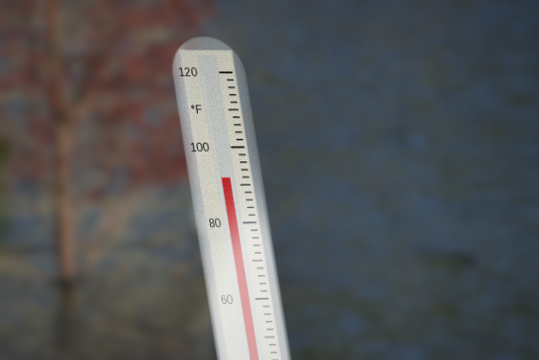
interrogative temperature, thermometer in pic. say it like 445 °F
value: 92 °F
